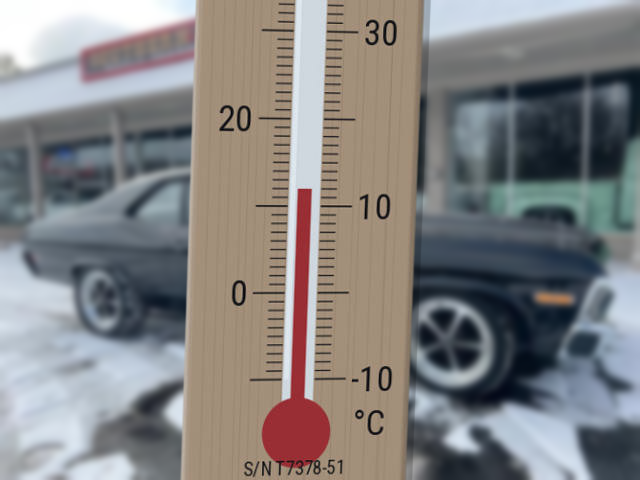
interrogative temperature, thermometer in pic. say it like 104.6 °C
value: 12 °C
